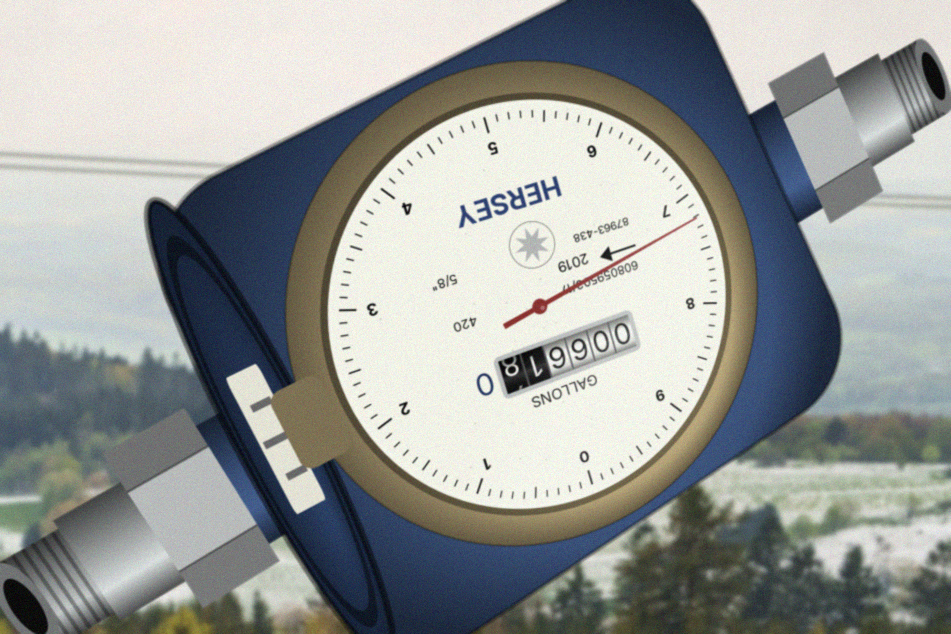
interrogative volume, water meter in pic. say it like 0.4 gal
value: 66177.2 gal
